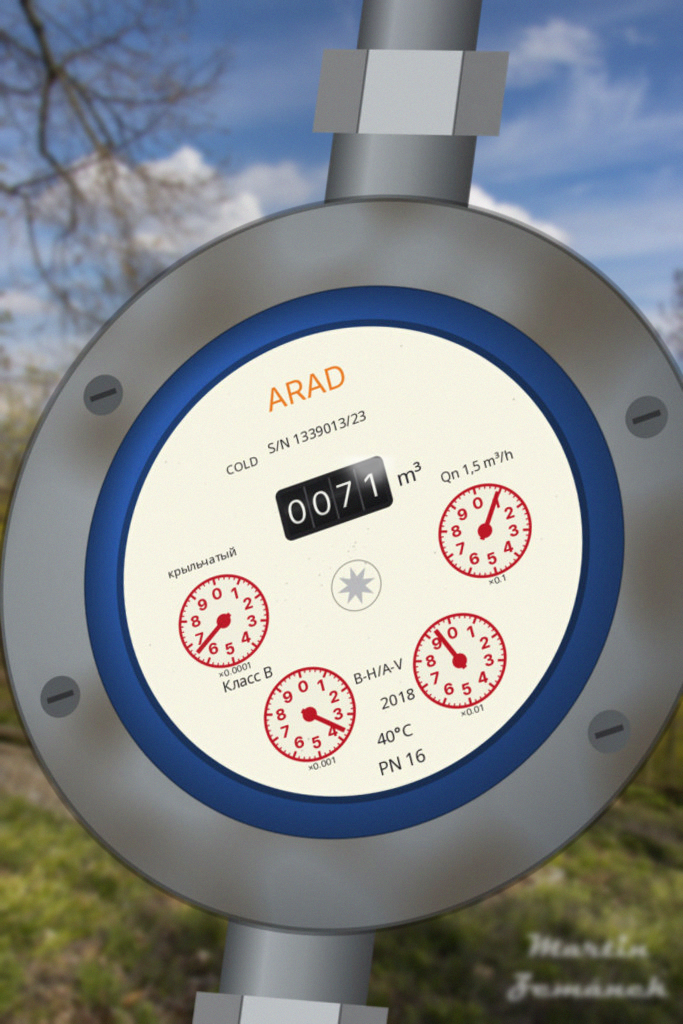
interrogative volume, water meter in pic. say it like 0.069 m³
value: 71.0936 m³
